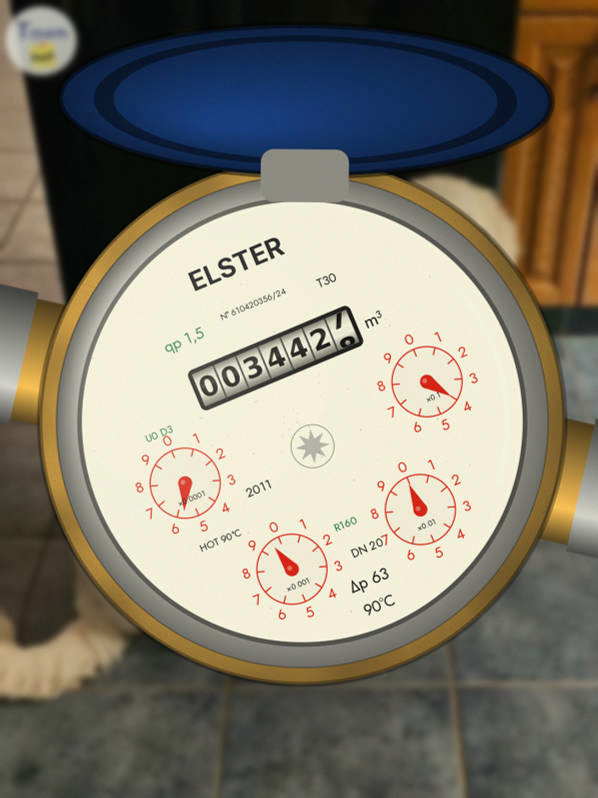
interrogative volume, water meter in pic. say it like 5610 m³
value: 34427.3995 m³
